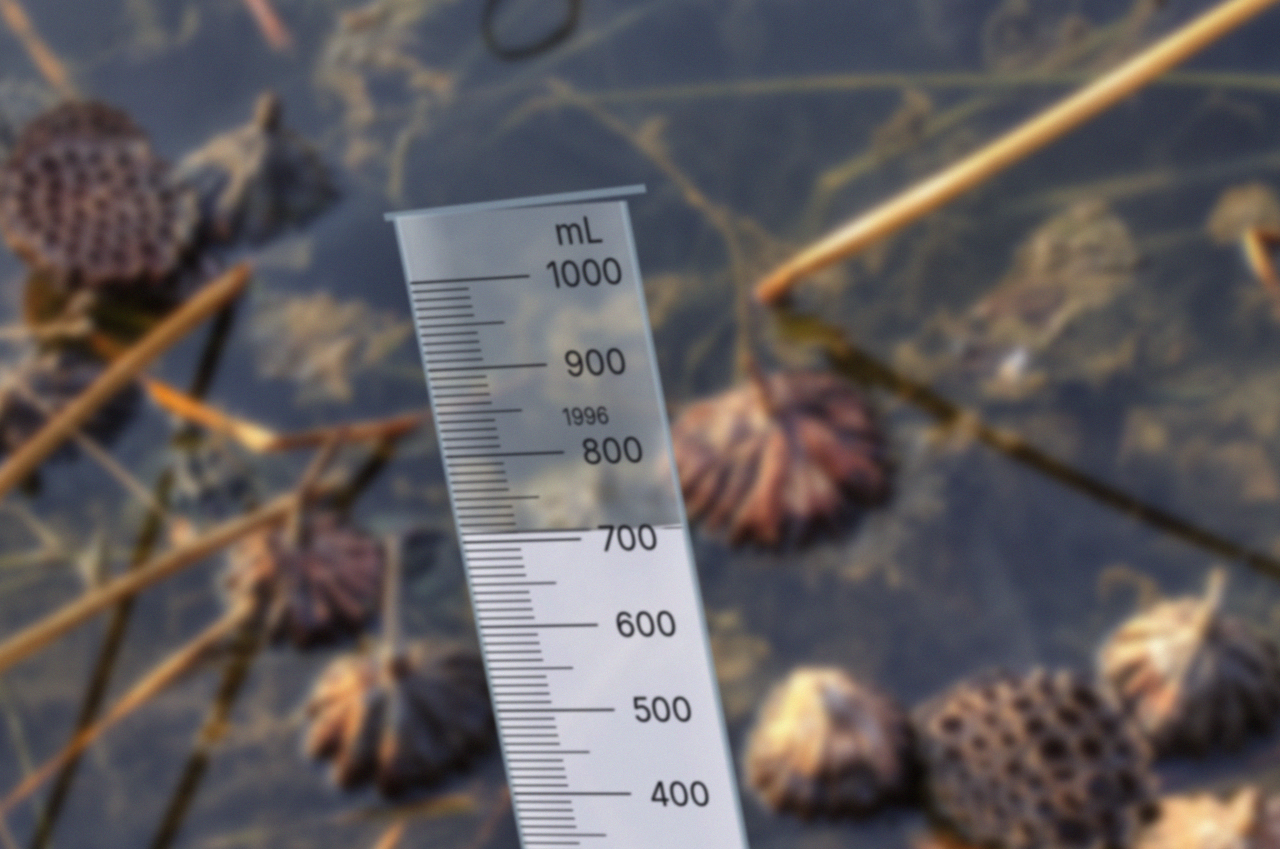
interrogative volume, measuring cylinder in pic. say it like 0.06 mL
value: 710 mL
